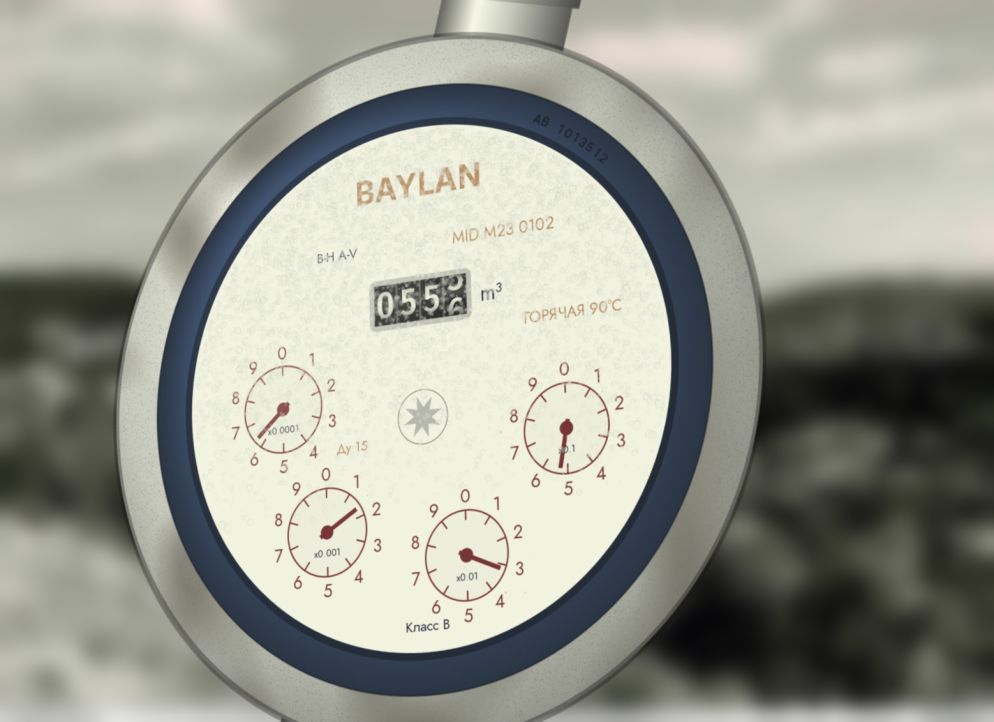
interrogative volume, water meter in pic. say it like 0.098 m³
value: 555.5316 m³
